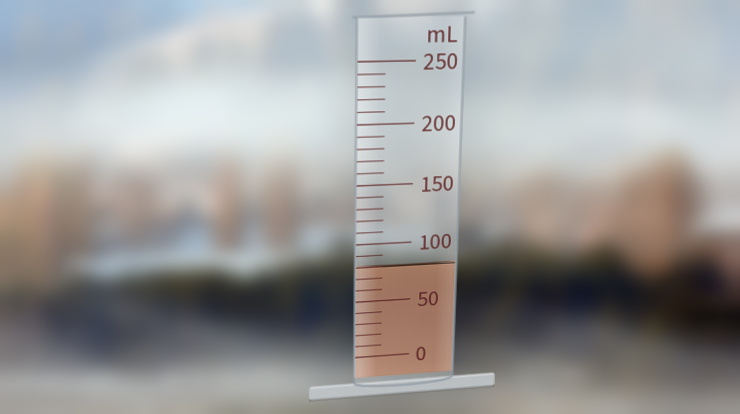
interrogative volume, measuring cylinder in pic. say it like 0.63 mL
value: 80 mL
